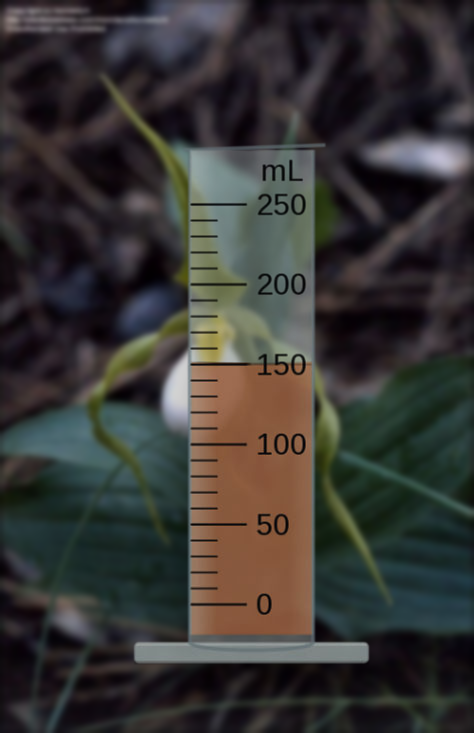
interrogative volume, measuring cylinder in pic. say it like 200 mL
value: 150 mL
